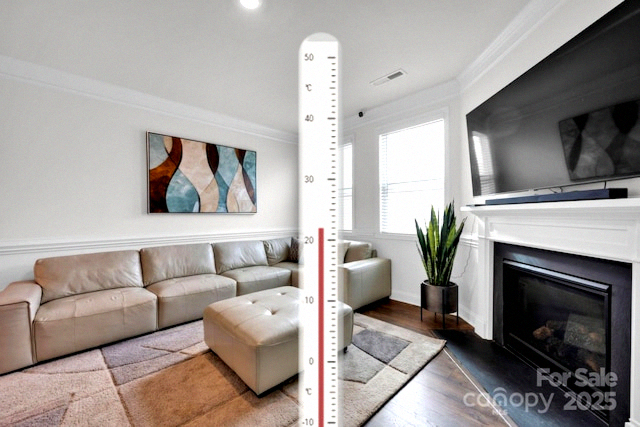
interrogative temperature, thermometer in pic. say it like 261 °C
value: 22 °C
